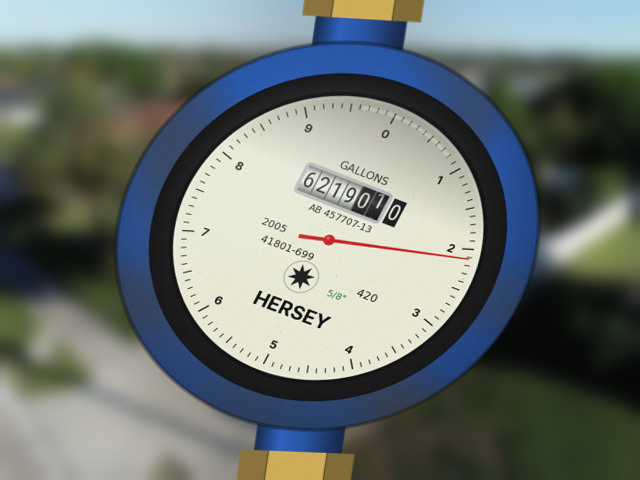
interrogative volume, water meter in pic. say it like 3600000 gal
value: 6219012.1 gal
